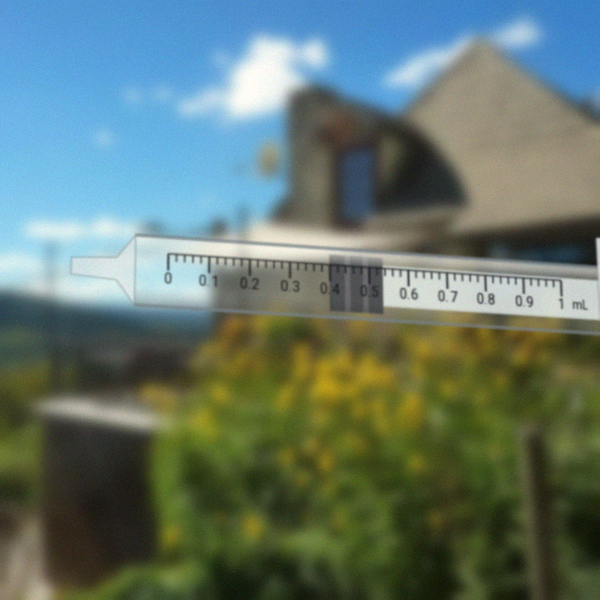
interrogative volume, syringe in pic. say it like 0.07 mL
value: 0.4 mL
